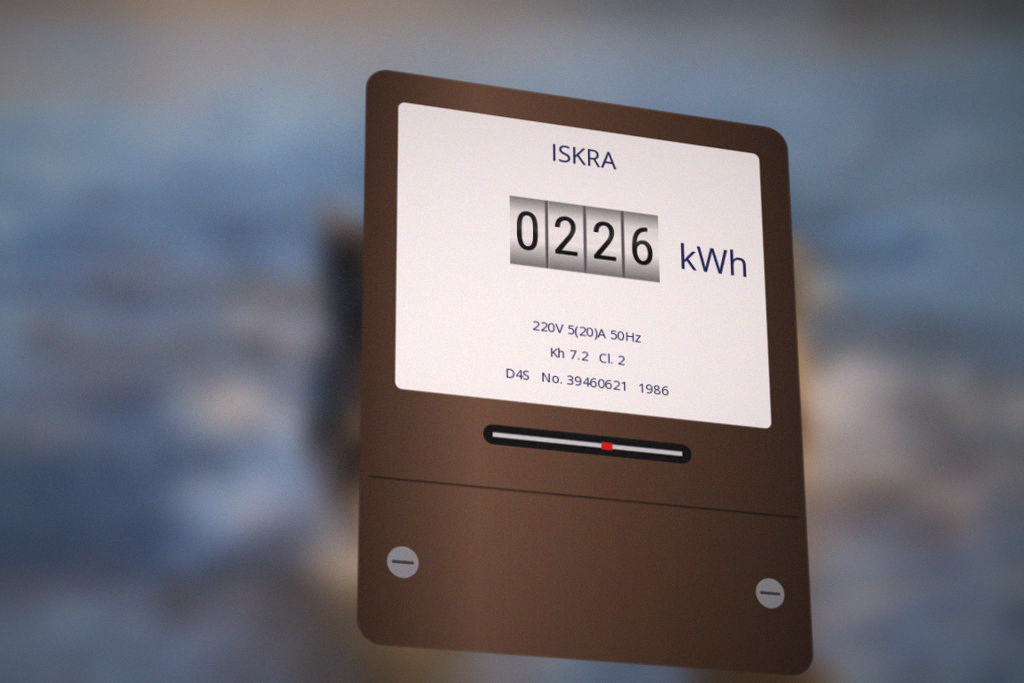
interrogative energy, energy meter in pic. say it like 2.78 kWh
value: 226 kWh
